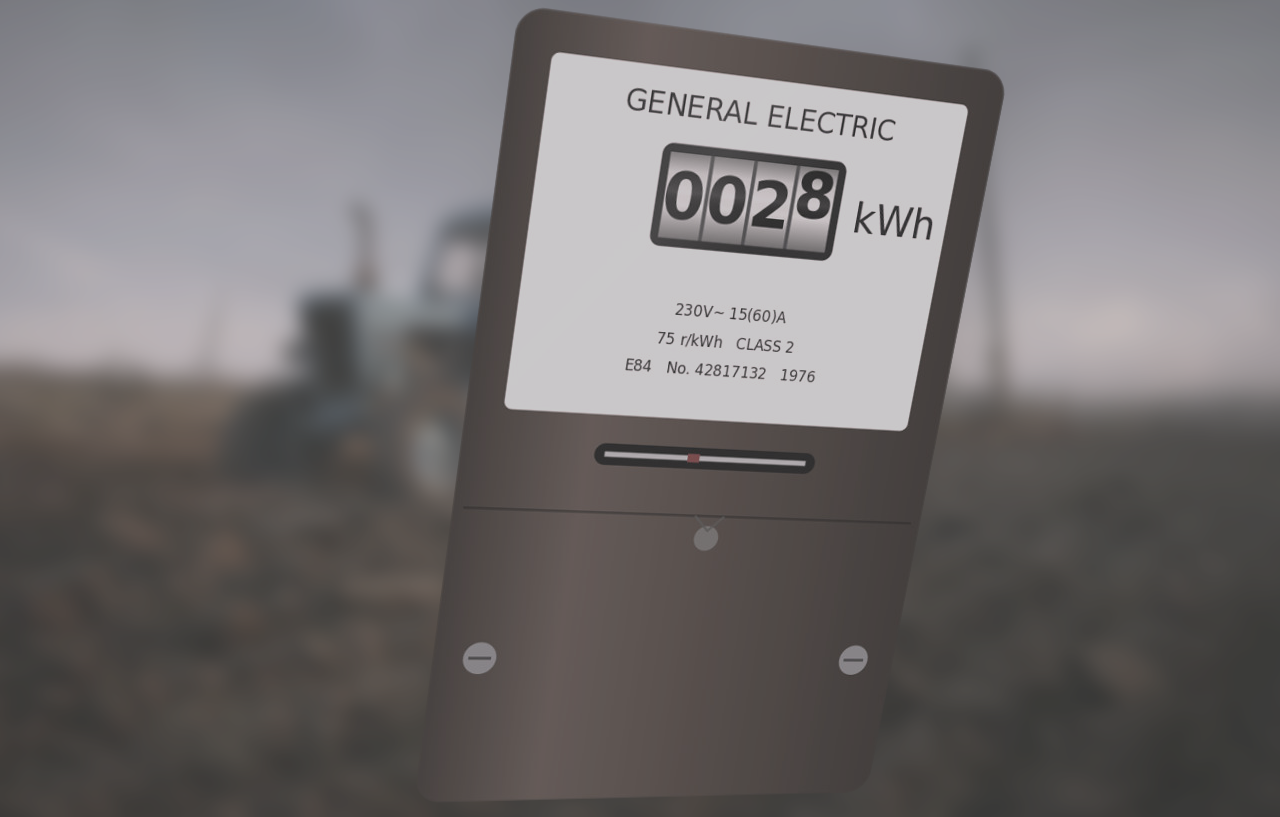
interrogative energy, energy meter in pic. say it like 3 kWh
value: 28 kWh
